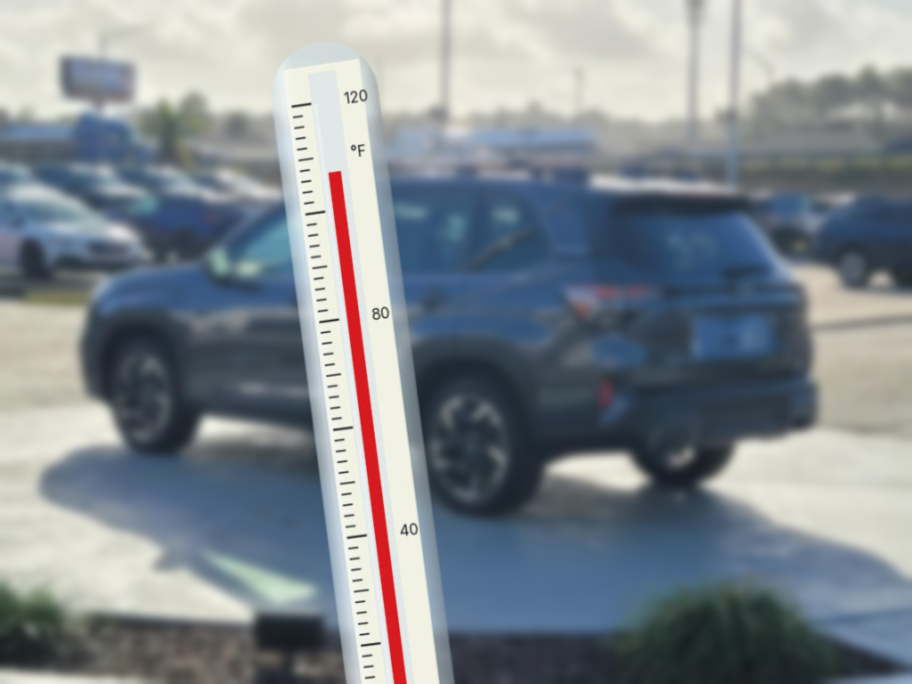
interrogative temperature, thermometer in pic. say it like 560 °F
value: 107 °F
